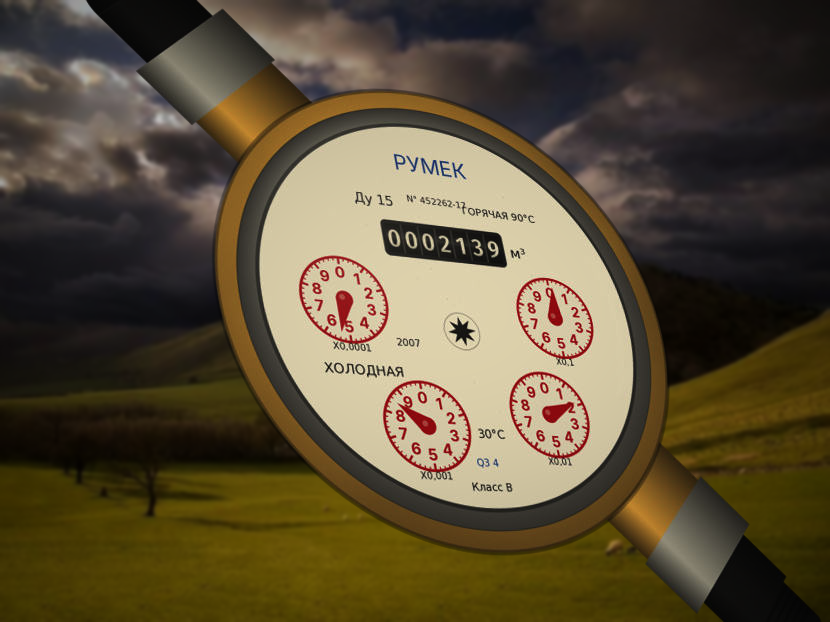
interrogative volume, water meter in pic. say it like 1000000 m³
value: 2139.0185 m³
